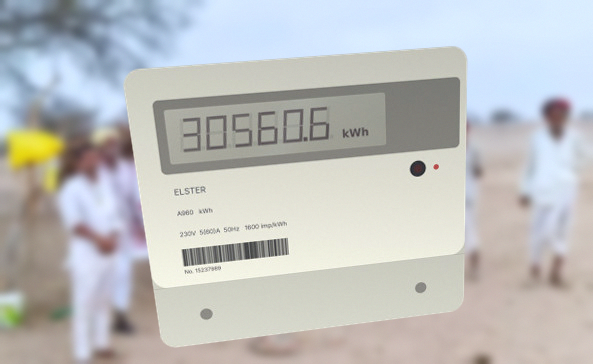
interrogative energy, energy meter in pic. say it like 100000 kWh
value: 30560.6 kWh
